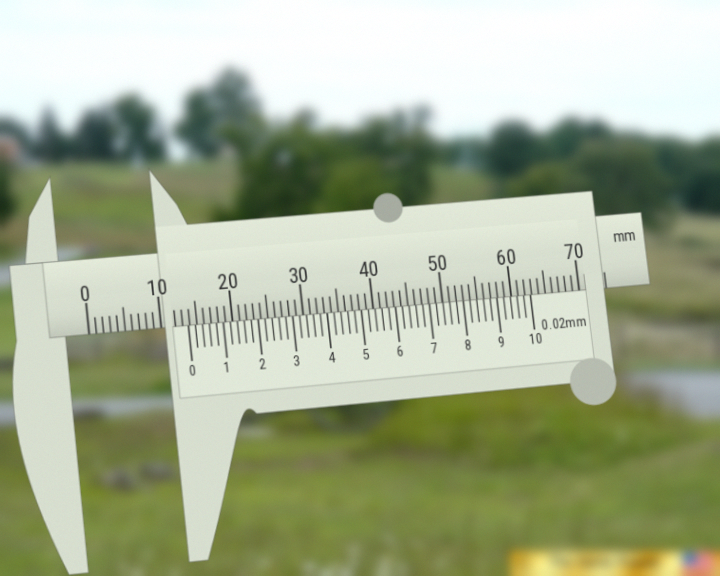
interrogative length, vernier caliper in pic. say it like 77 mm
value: 13.8 mm
